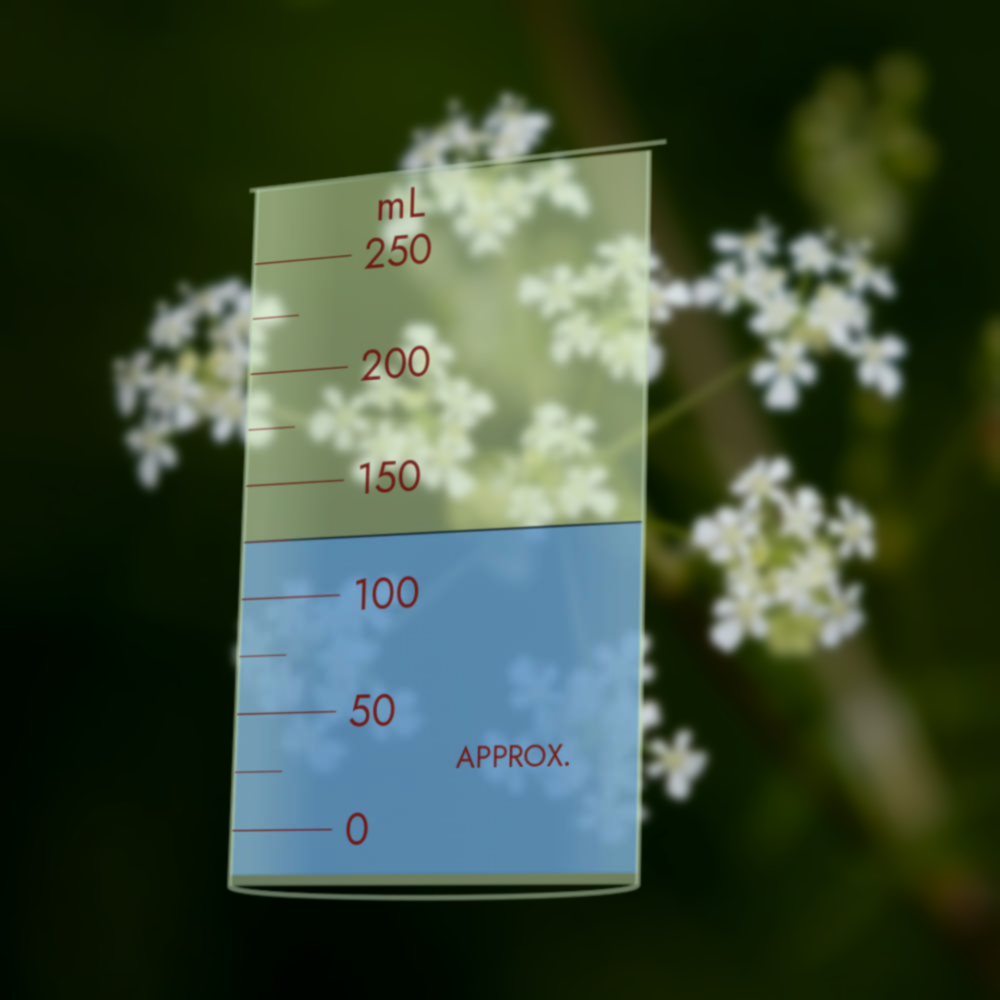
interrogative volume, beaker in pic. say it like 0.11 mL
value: 125 mL
